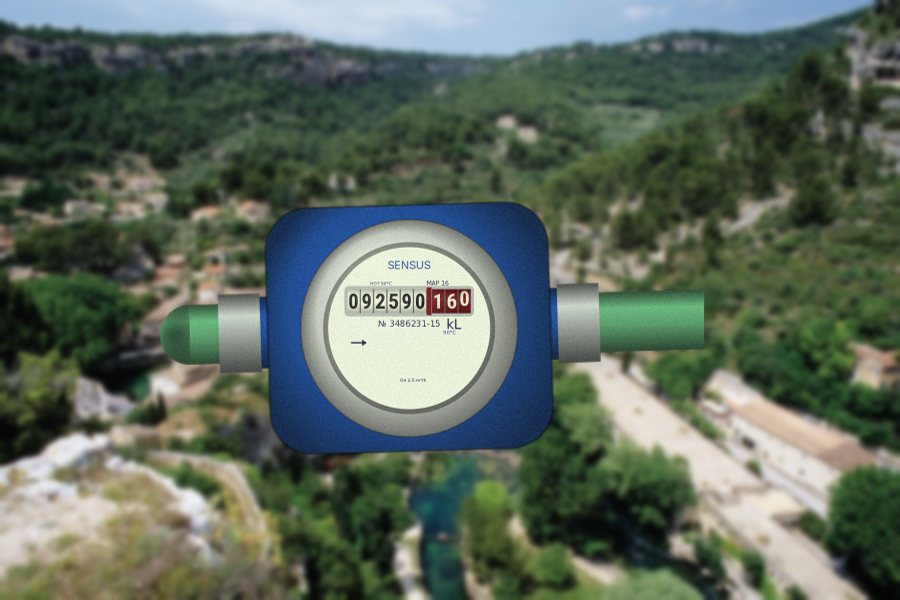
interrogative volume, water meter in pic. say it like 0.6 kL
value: 92590.160 kL
